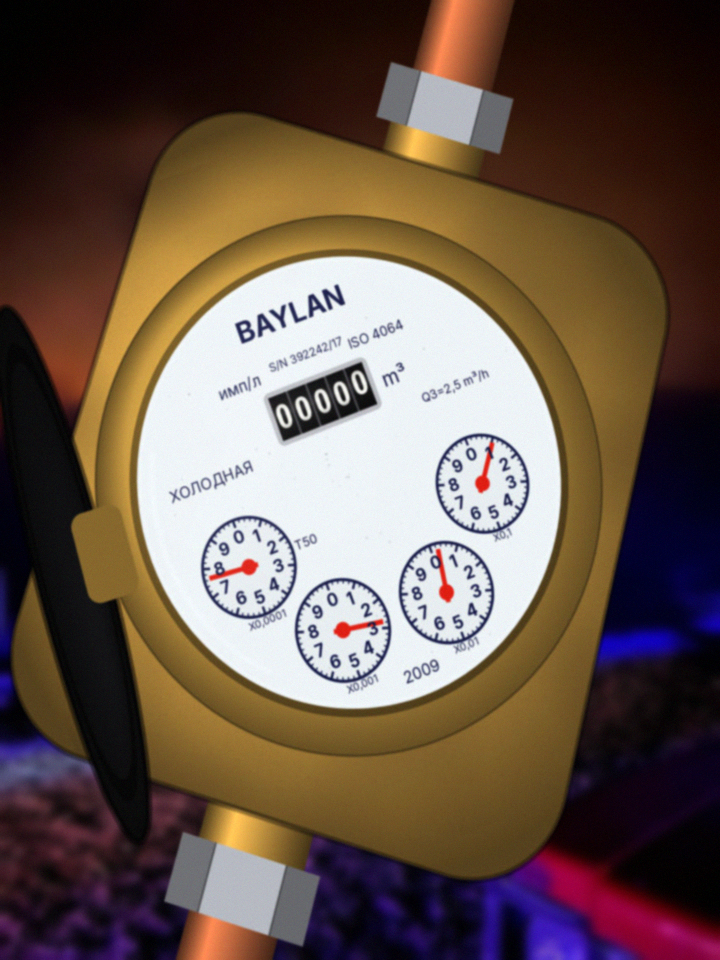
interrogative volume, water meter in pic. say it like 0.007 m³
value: 0.1027 m³
